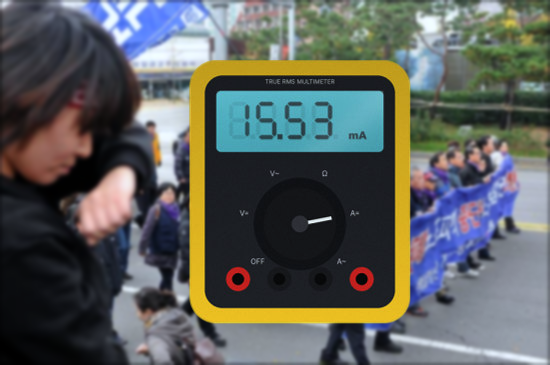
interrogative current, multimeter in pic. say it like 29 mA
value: 15.53 mA
